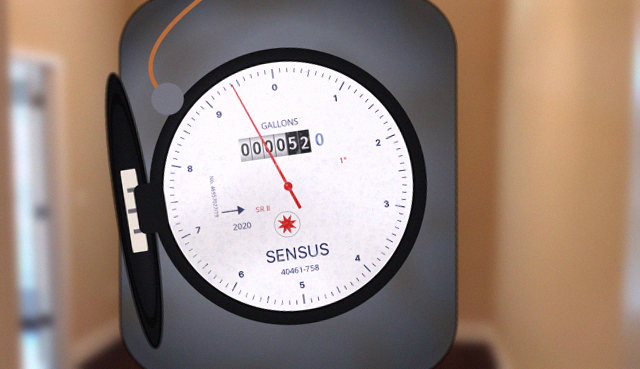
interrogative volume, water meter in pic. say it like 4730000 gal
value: 519.4 gal
